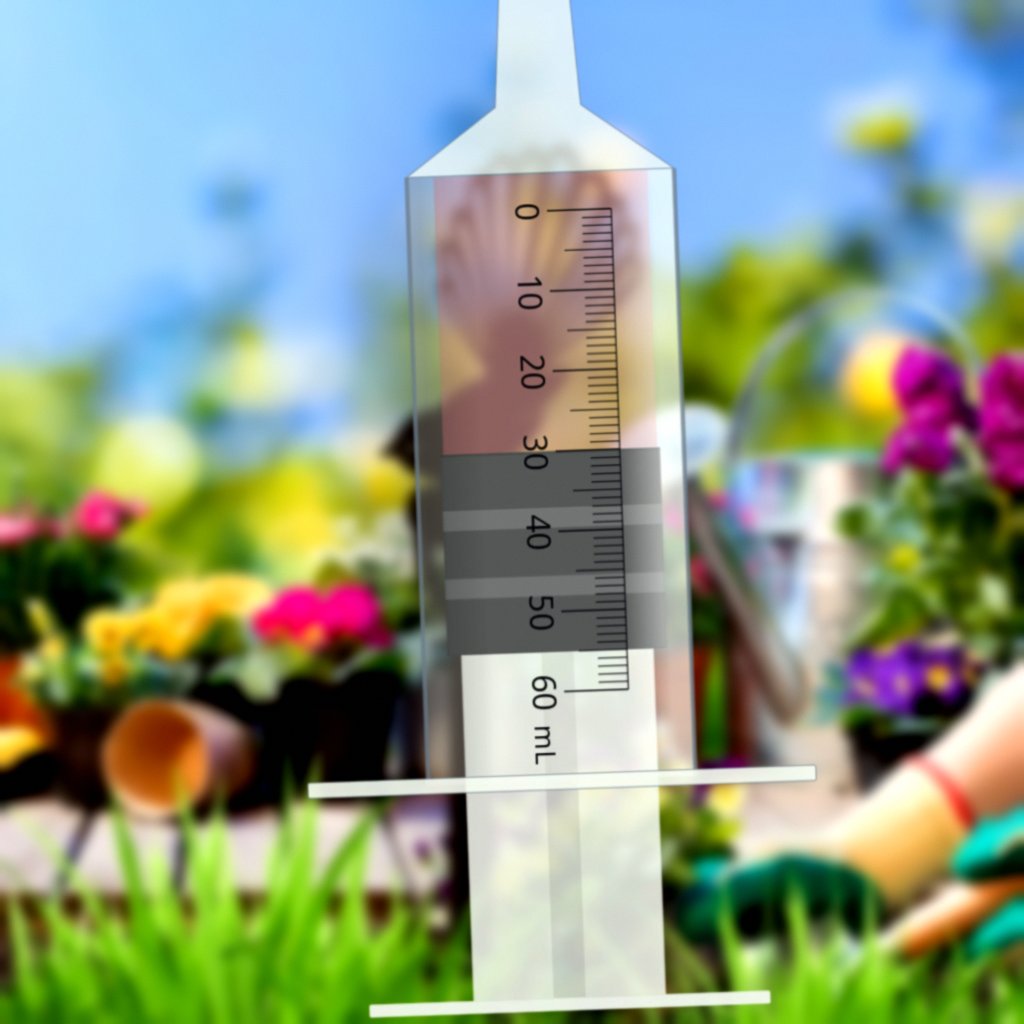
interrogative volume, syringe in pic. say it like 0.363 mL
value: 30 mL
